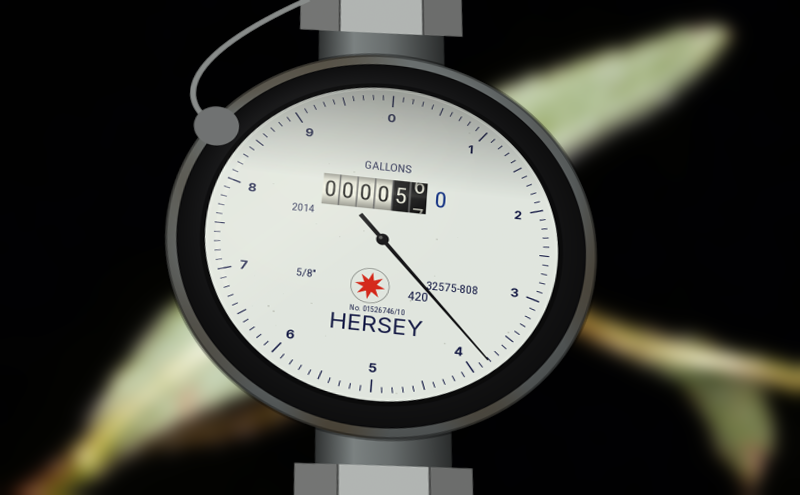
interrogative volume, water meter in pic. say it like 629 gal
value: 563.8 gal
